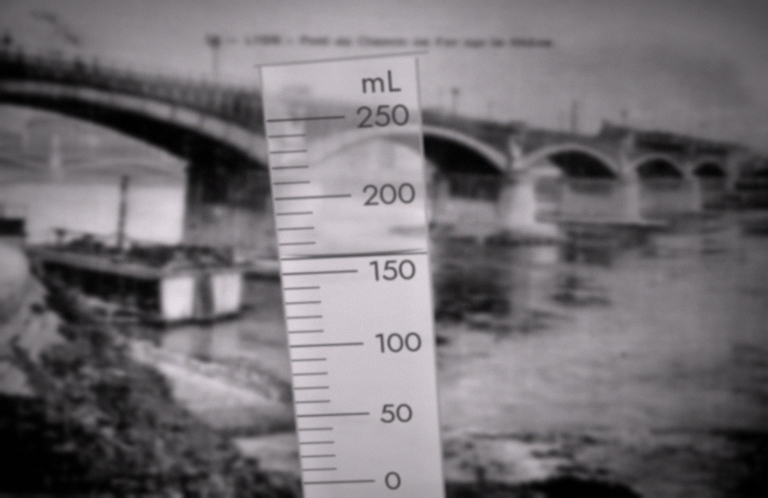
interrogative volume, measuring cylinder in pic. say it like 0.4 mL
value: 160 mL
